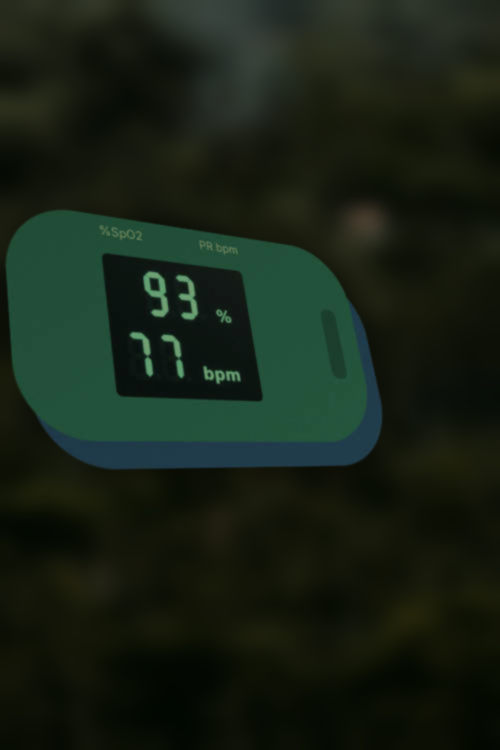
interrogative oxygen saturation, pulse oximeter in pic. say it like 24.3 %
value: 93 %
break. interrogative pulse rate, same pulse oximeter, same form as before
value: 77 bpm
